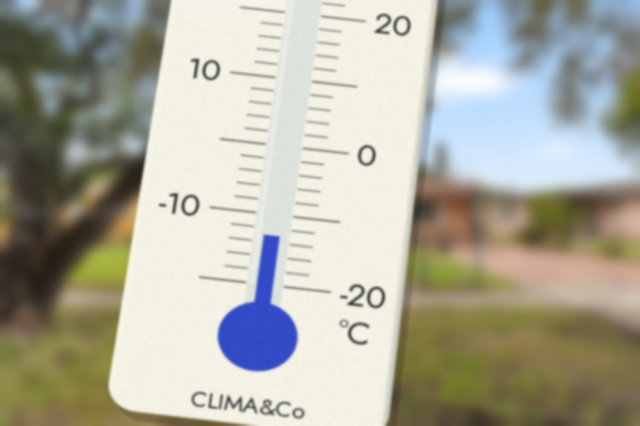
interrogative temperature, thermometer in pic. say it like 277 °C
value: -13 °C
